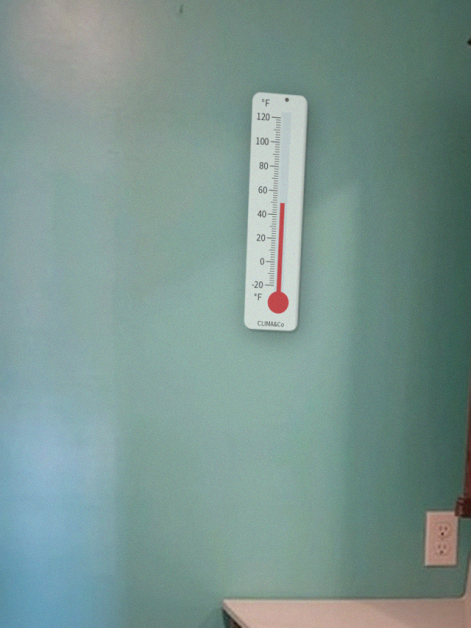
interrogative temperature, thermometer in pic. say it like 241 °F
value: 50 °F
